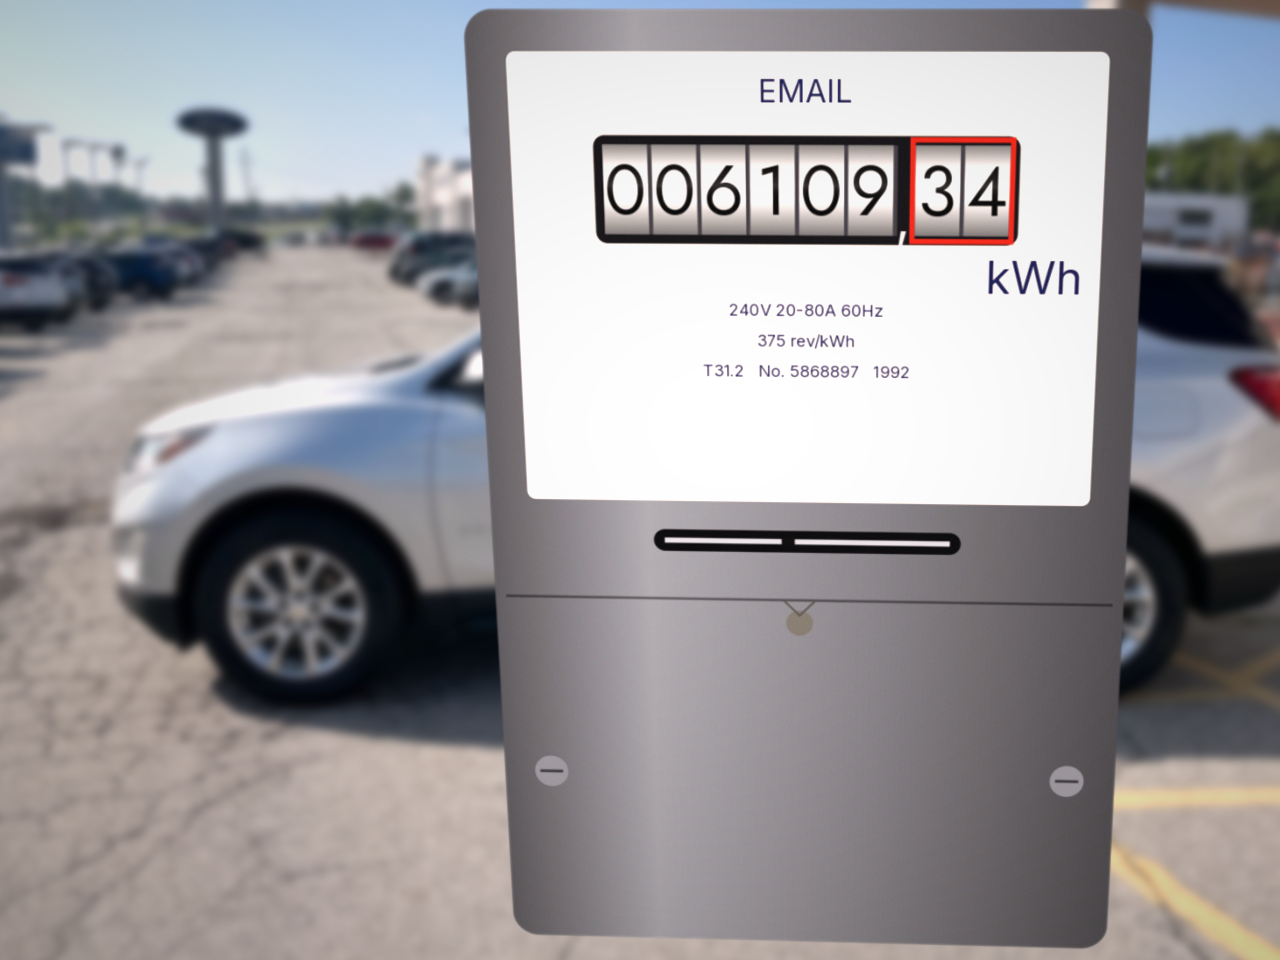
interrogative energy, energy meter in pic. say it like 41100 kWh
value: 6109.34 kWh
